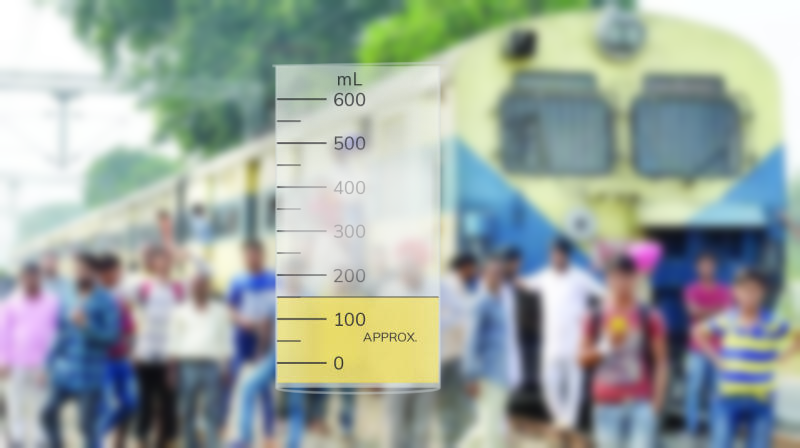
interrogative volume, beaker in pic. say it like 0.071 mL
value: 150 mL
